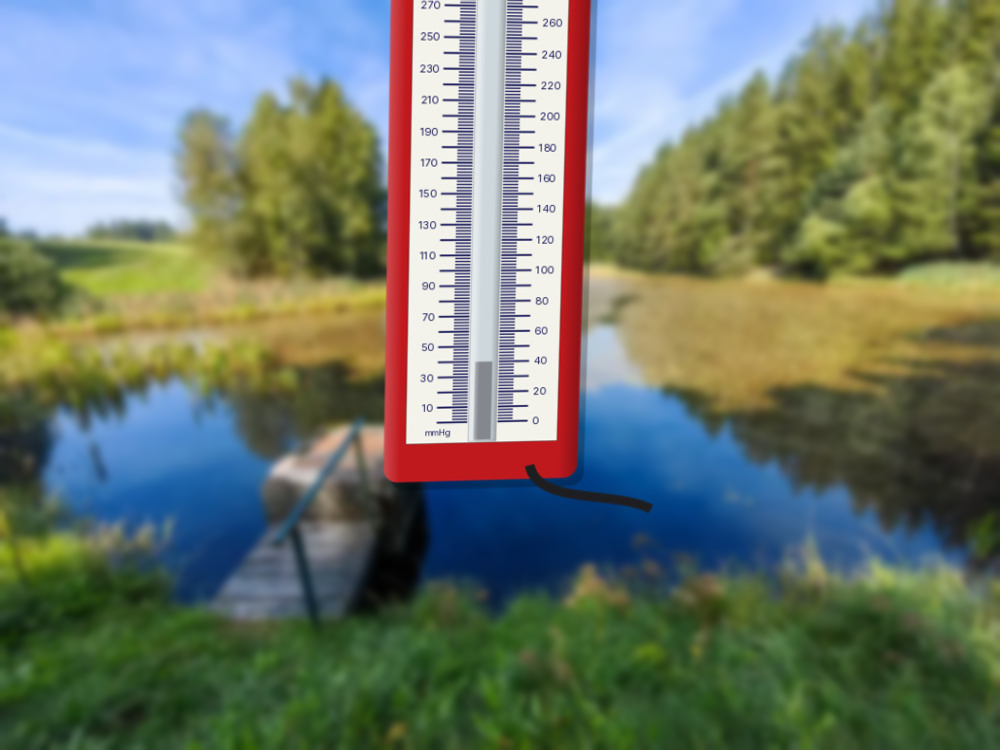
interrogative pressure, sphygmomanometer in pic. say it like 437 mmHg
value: 40 mmHg
